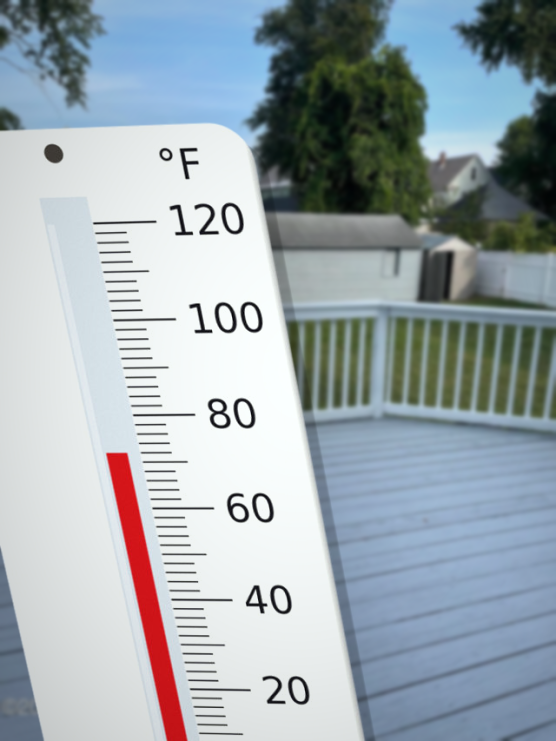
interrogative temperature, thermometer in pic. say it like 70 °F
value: 72 °F
